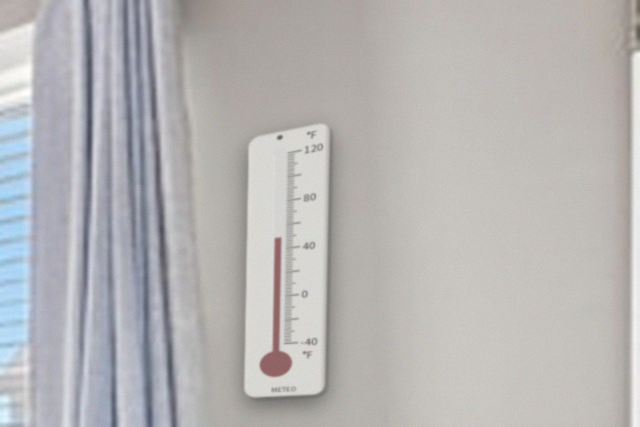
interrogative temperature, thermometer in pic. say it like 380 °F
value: 50 °F
